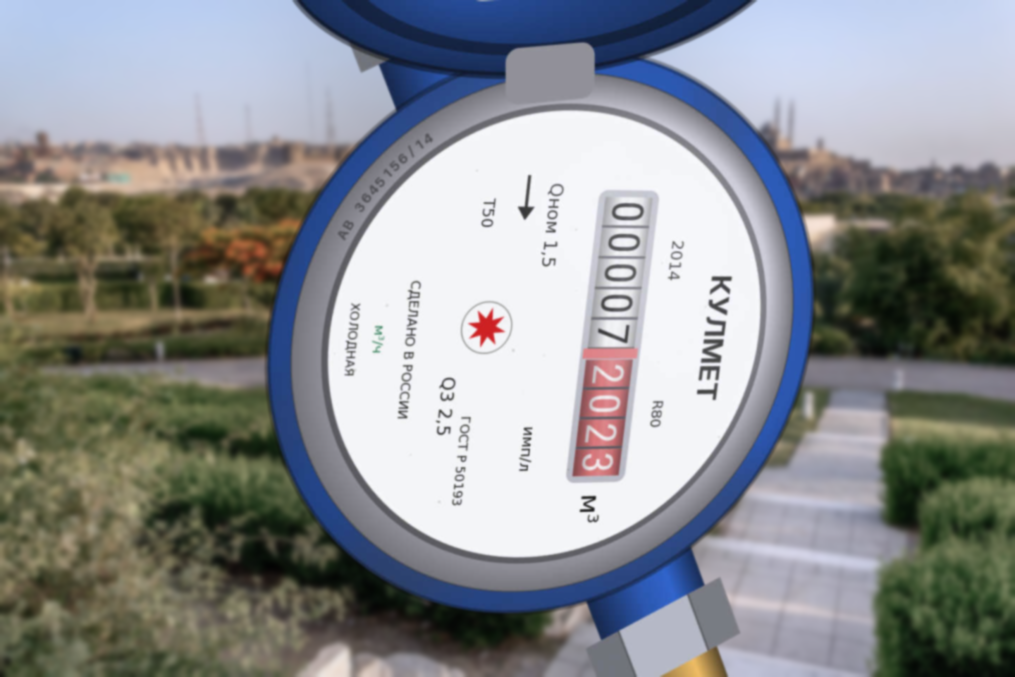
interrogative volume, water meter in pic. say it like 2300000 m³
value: 7.2023 m³
